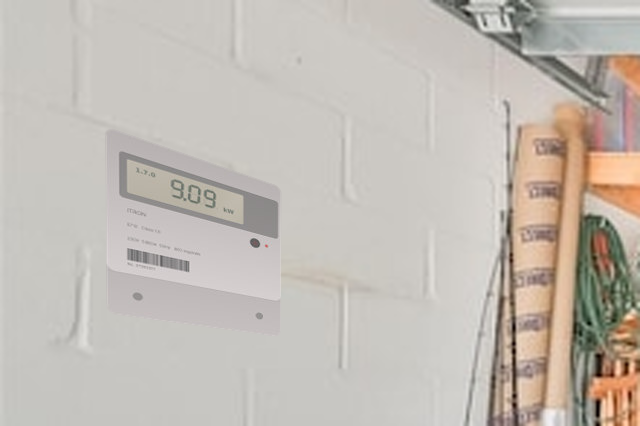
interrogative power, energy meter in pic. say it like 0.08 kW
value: 9.09 kW
